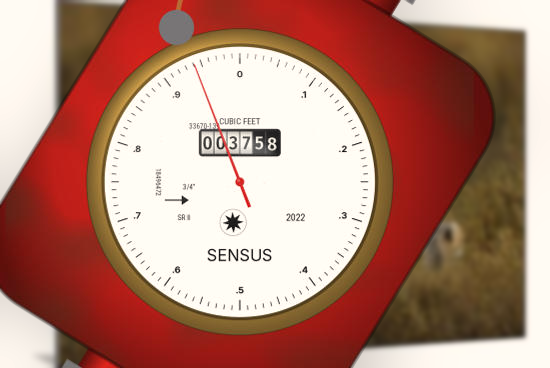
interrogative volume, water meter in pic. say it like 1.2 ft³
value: 3757.94 ft³
